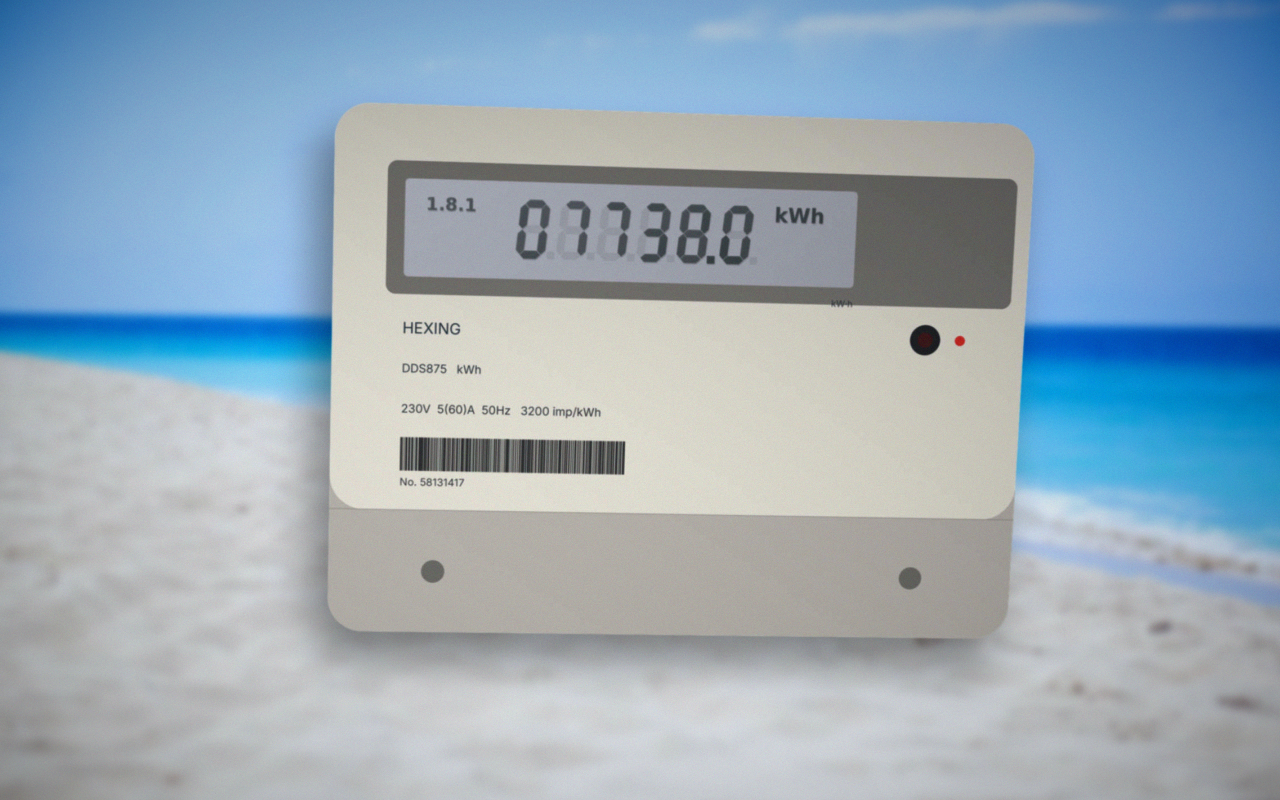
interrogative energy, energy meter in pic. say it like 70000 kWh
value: 7738.0 kWh
